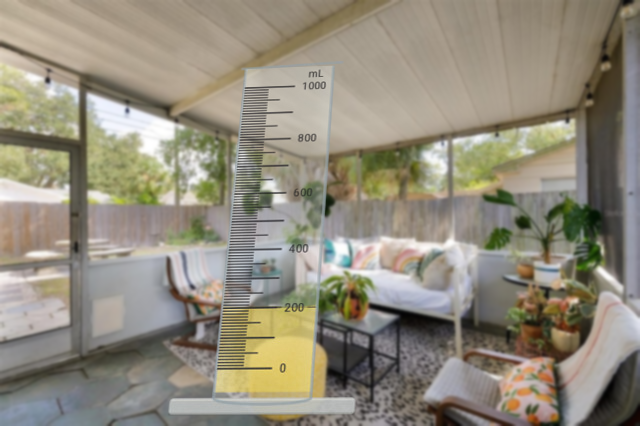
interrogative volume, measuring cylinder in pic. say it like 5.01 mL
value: 200 mL
